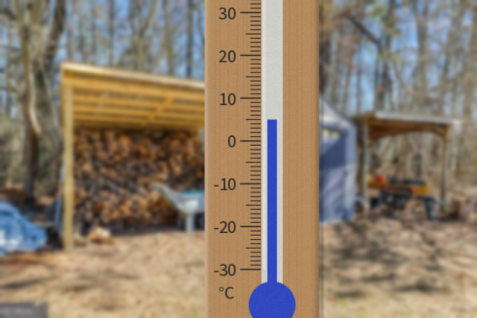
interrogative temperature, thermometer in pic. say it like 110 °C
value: 5 °C
